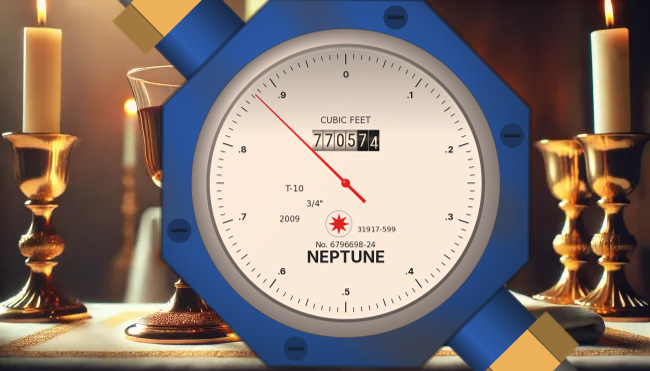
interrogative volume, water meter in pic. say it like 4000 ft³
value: 770573.87 ft³
